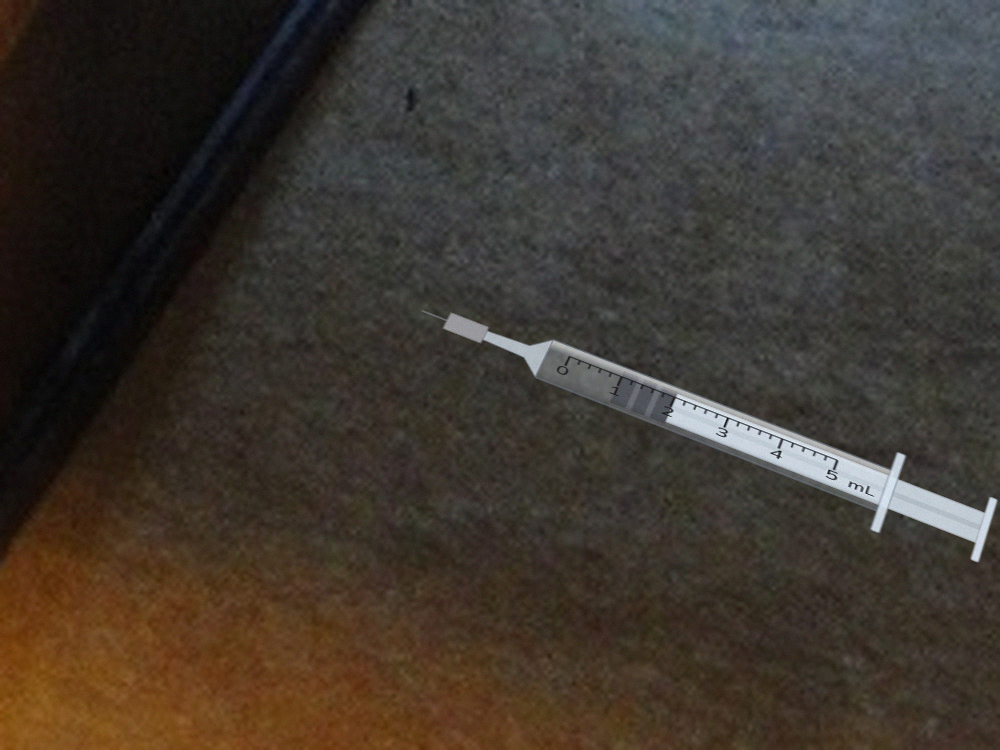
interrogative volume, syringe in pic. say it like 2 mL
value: 1 mL
